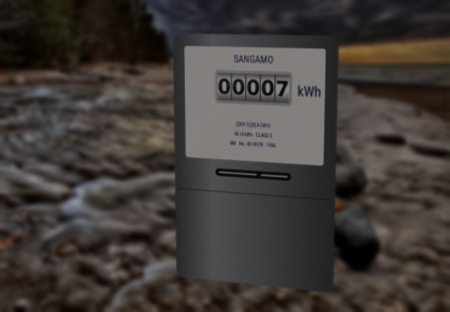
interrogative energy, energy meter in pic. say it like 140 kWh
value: 7 kWh
